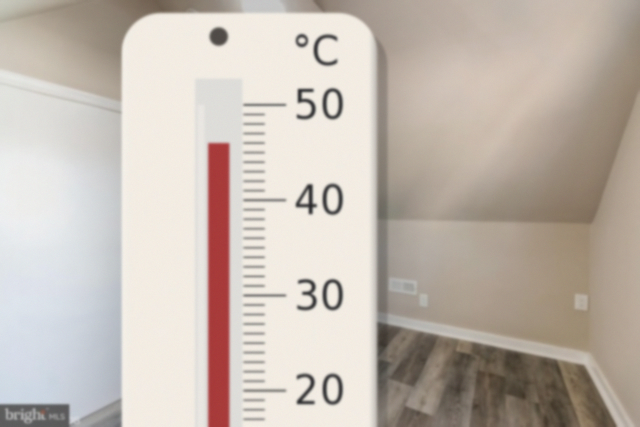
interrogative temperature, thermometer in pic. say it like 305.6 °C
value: 46 °C
